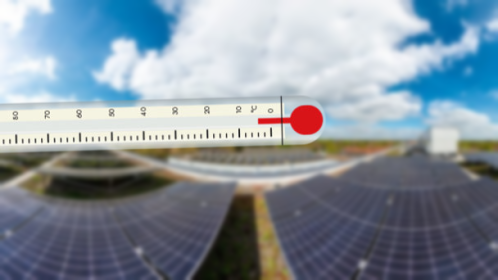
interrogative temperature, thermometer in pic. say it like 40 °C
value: 4 °C
